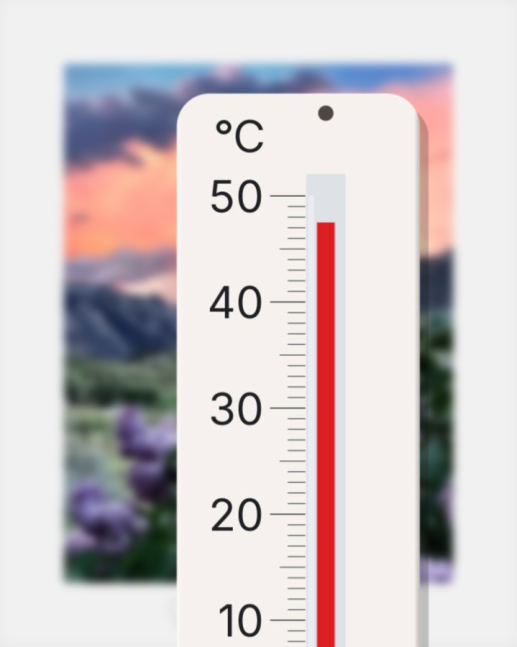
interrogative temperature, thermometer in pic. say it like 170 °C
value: 47.5 °C
